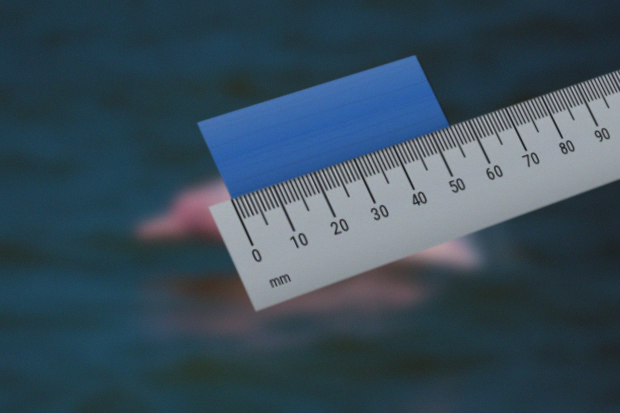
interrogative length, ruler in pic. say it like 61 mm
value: 55 mm
